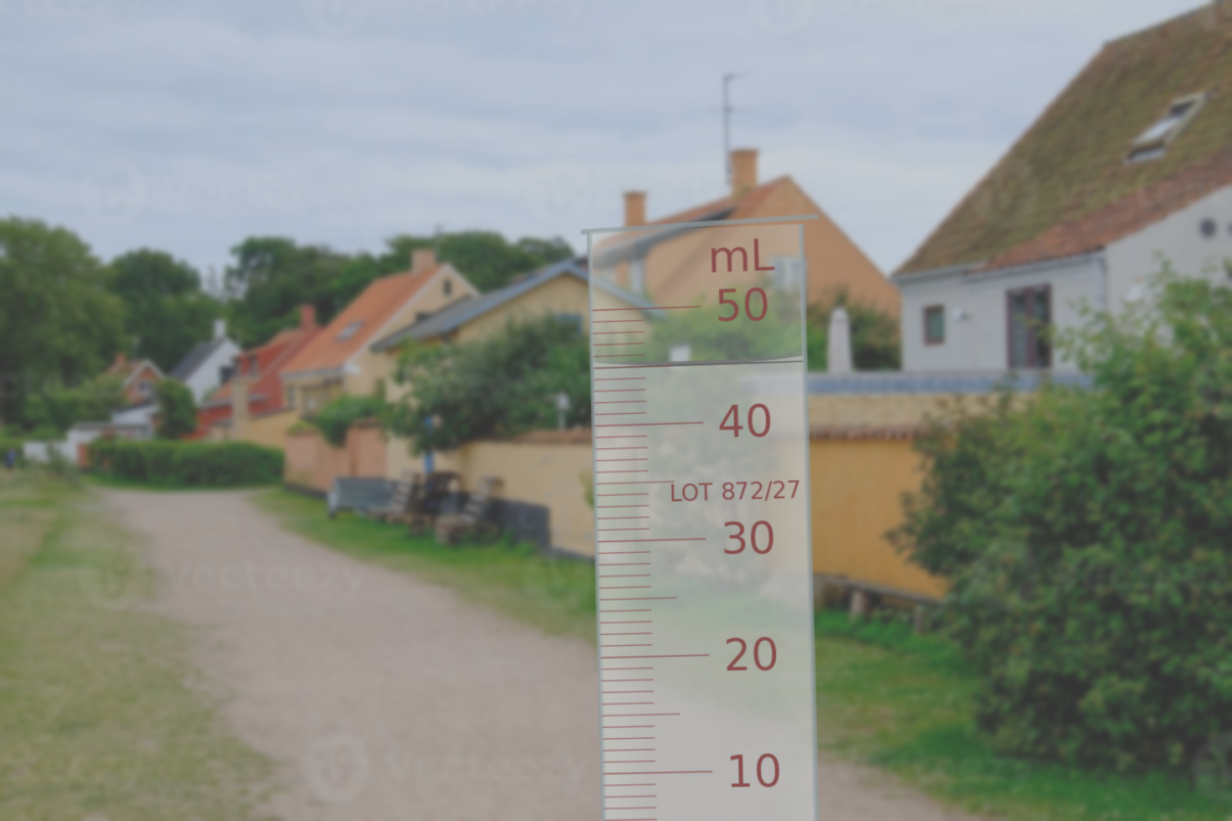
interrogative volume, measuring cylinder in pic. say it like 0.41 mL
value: 45 mL
